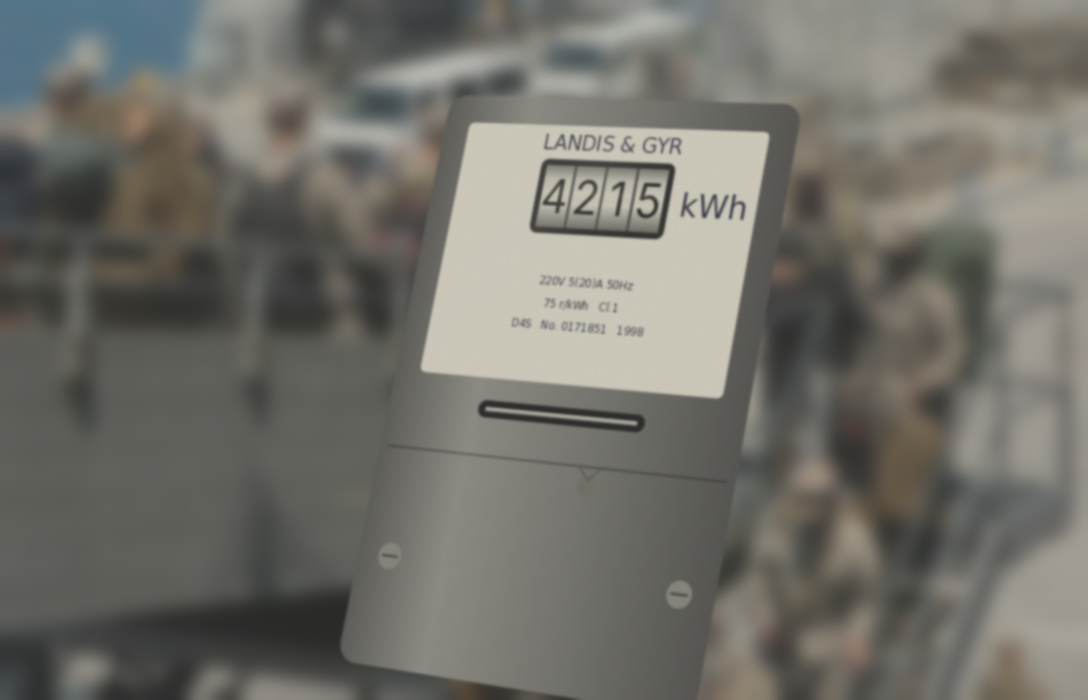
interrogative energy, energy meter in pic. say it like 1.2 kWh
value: 4215 kWh
